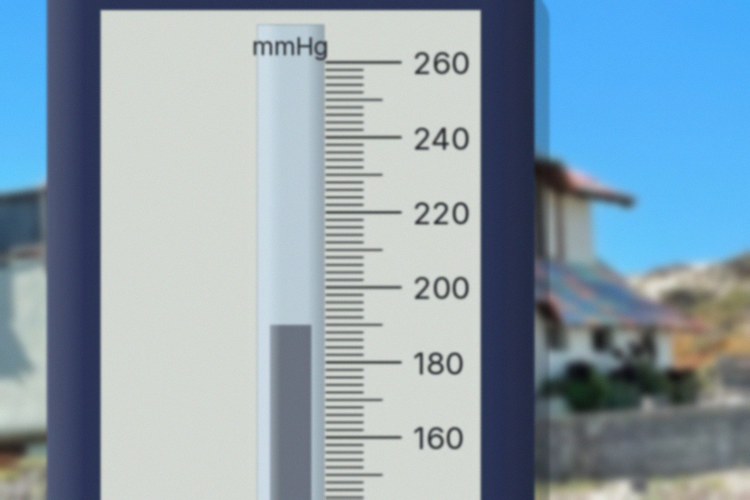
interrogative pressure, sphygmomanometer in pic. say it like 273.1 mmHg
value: 190 mmHg
